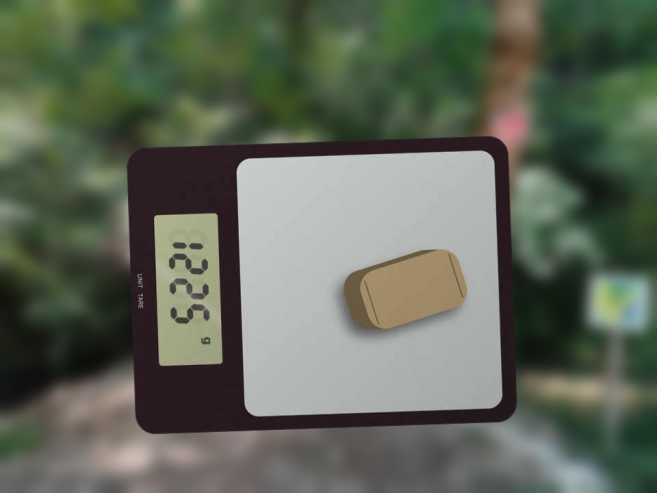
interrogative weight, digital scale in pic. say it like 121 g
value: 1225 g
